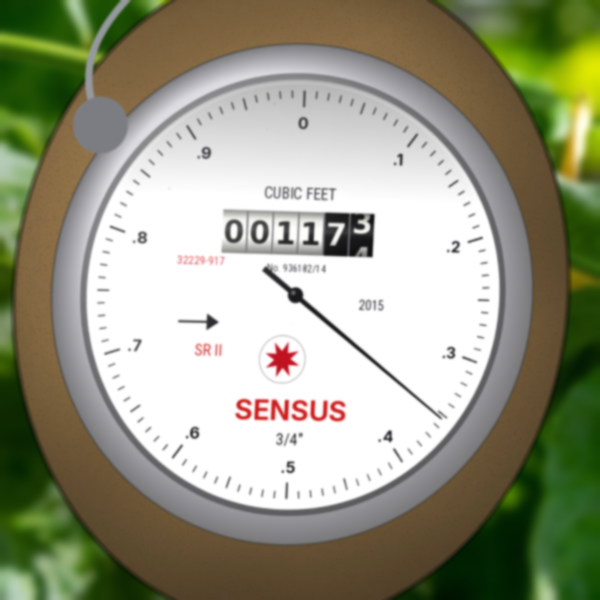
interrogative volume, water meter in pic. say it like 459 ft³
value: 1173.35 ft³
